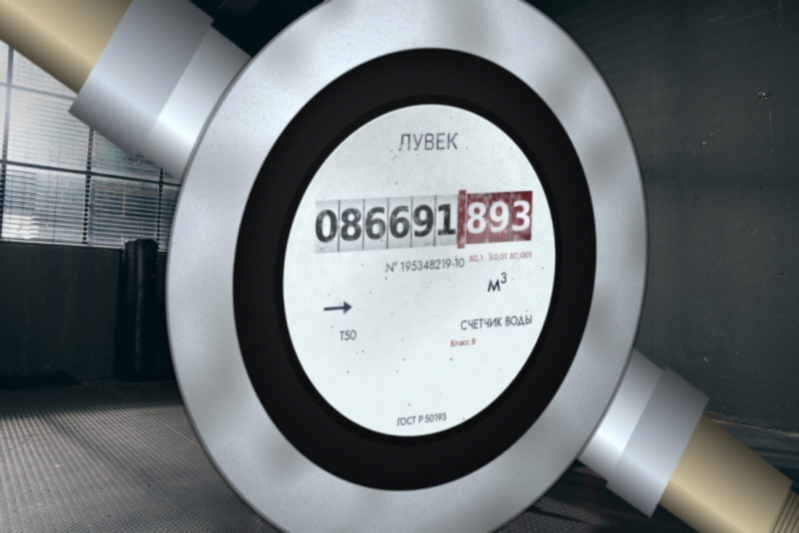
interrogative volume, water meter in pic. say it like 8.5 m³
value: 86691.893 m³
